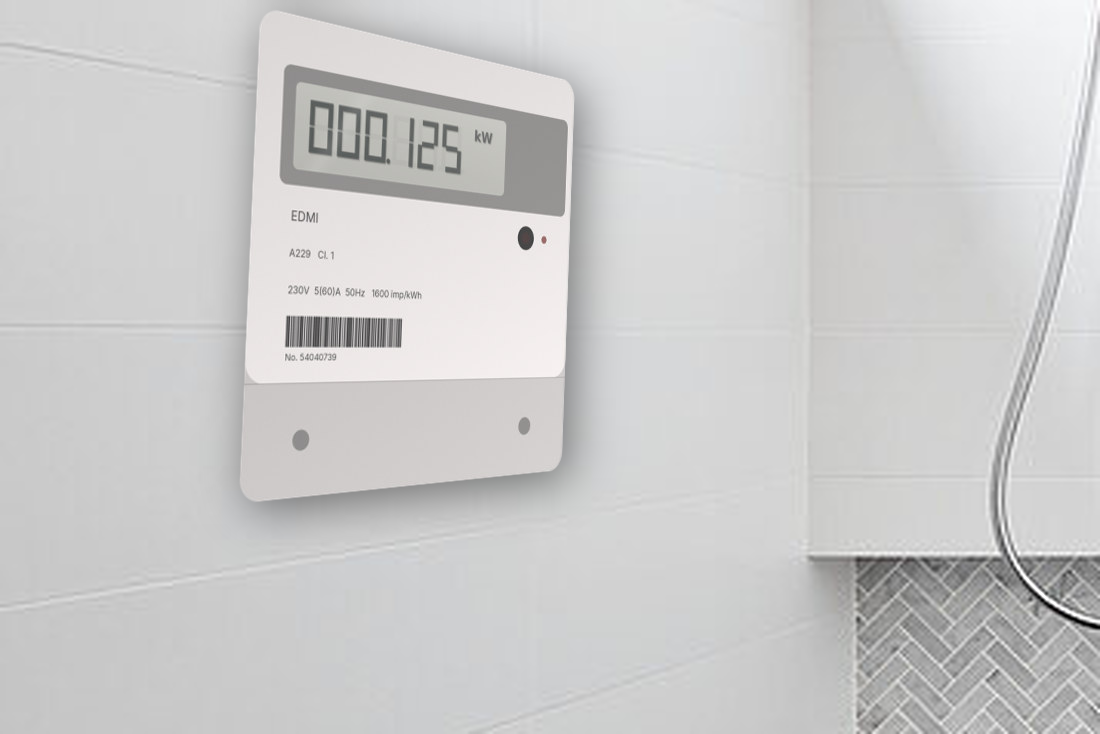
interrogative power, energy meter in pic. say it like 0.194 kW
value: 0.125 kW
